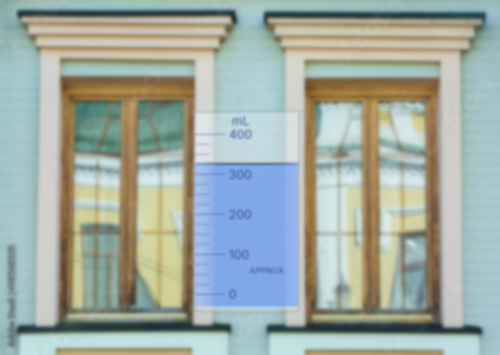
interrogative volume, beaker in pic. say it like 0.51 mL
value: 325 mL
